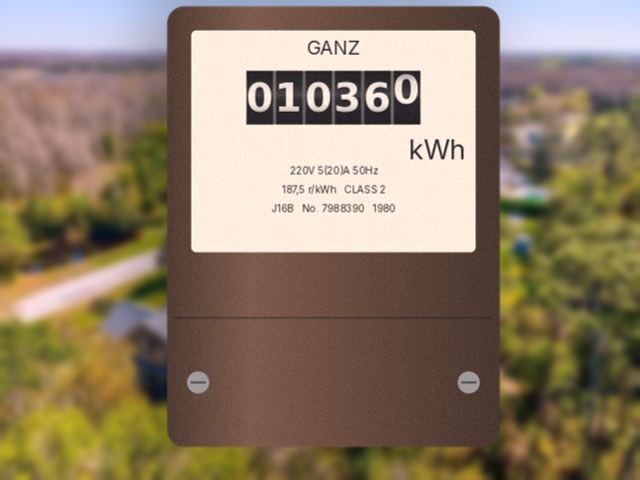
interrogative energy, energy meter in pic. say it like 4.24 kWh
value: 10360 kWh
